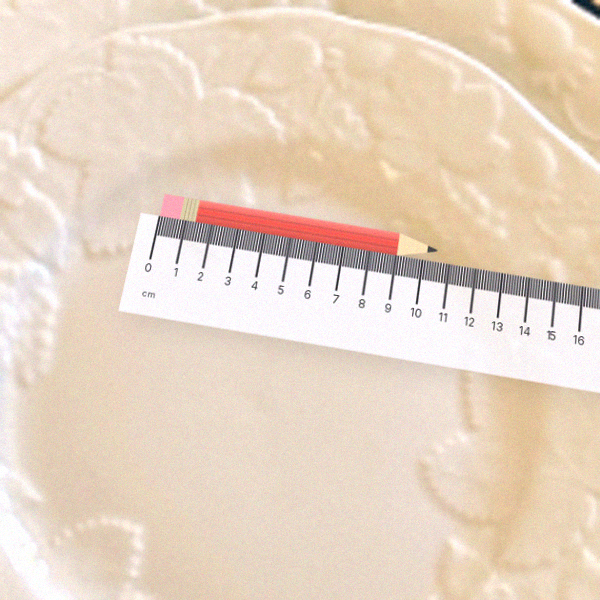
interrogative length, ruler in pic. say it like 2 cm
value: 10.5 cm
